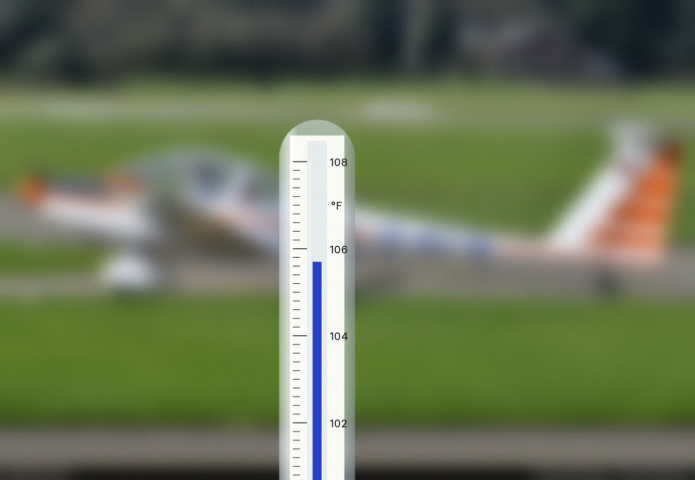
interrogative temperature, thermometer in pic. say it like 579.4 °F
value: 105.7 °F
